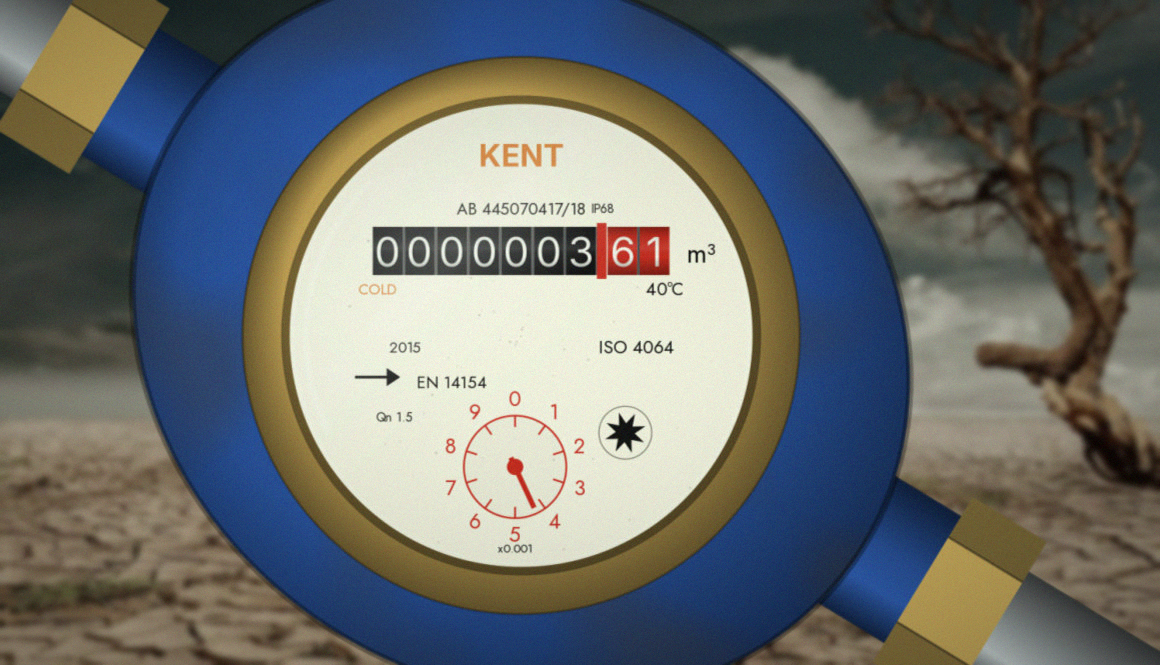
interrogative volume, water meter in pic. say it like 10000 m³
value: 3.614 m³
